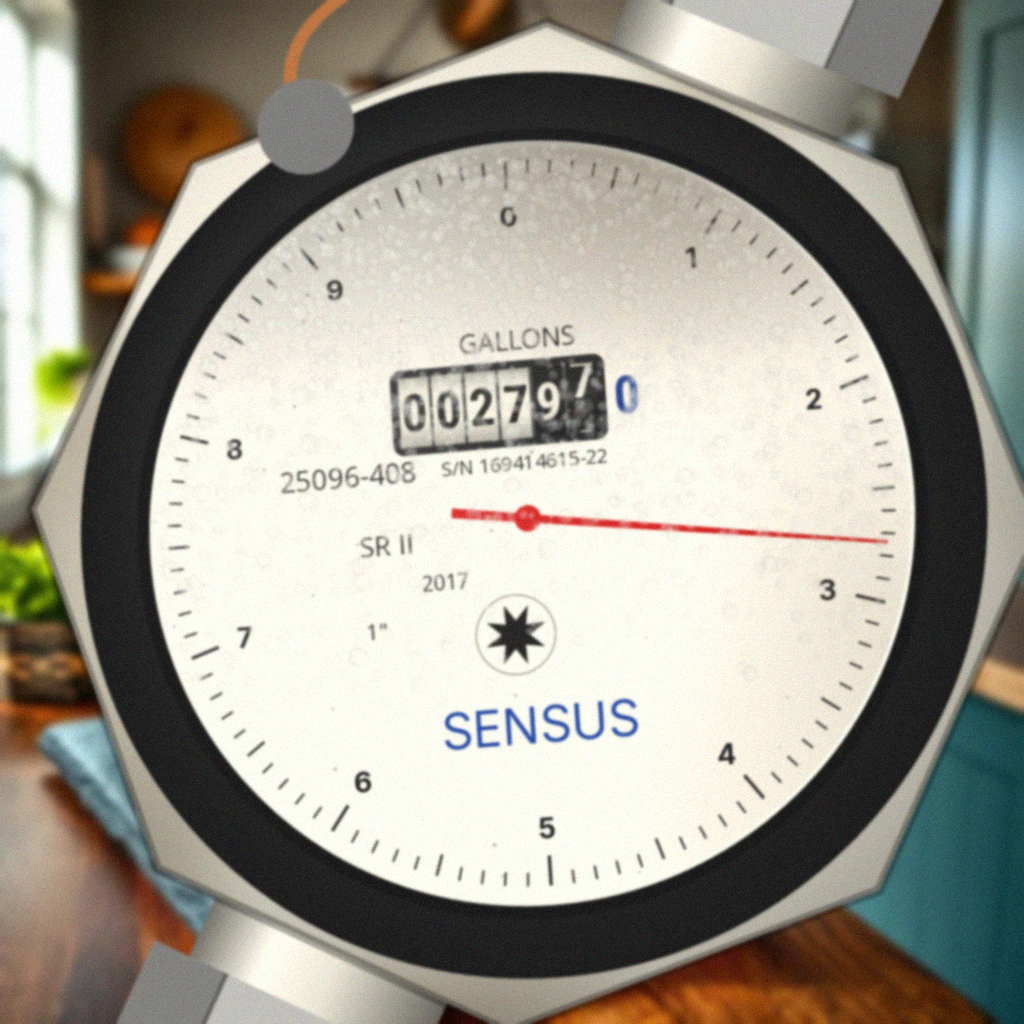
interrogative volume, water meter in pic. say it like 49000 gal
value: 27972.7 gal
